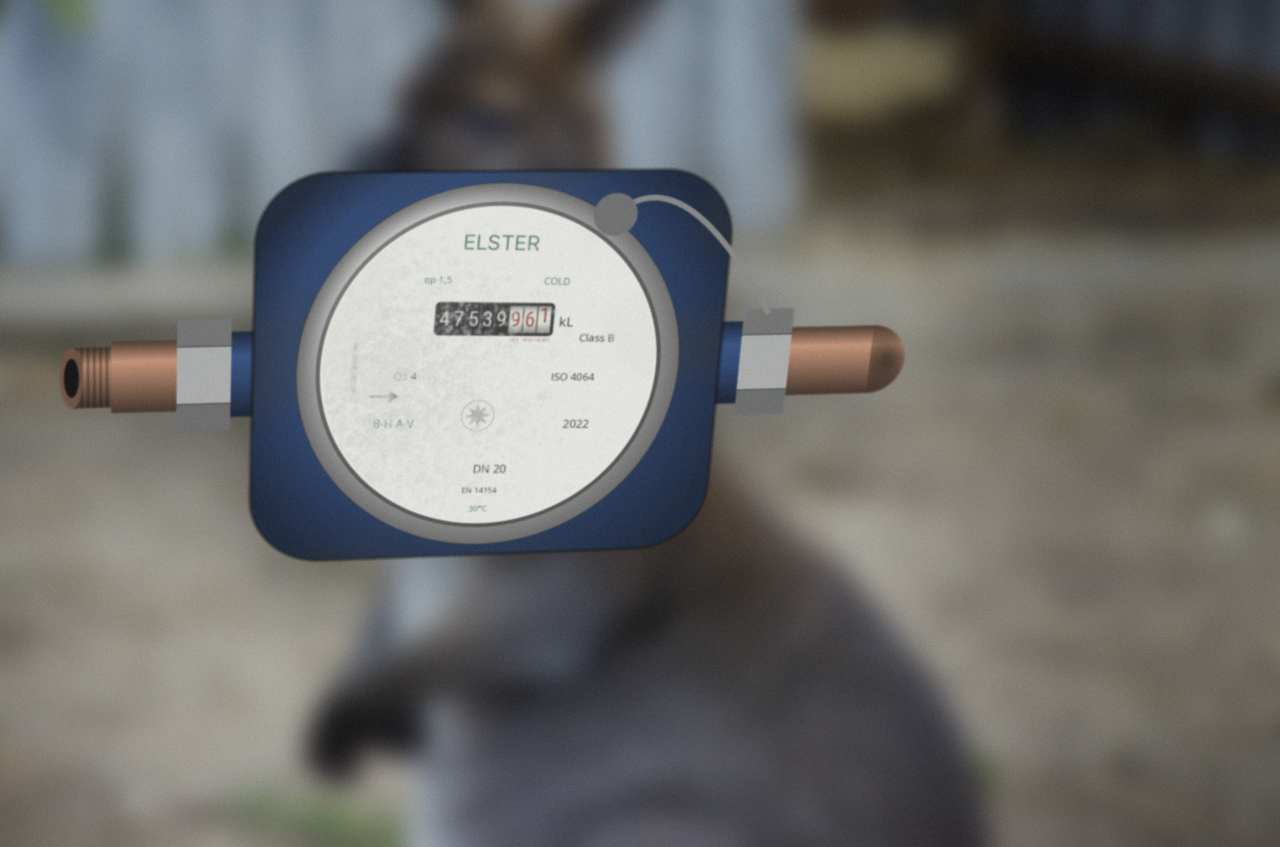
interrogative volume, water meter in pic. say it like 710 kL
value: 47539.961 kL
